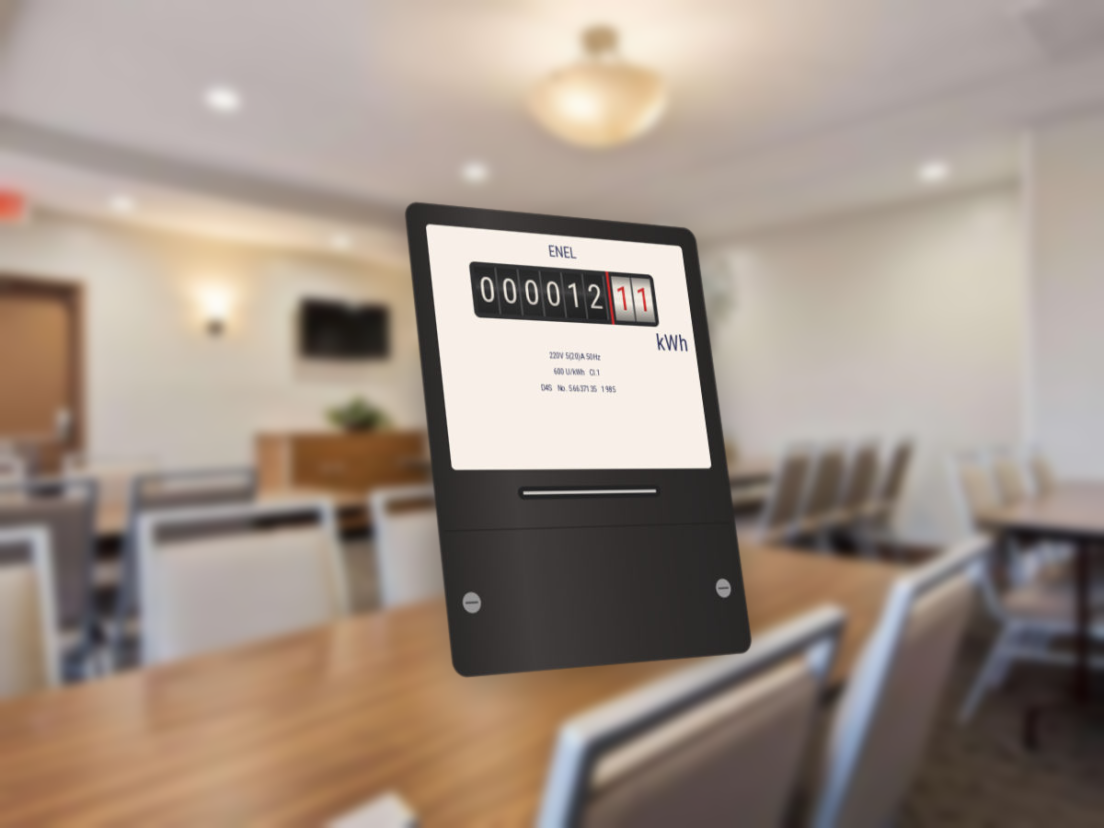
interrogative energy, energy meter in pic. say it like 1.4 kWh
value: 12.11 kWh
